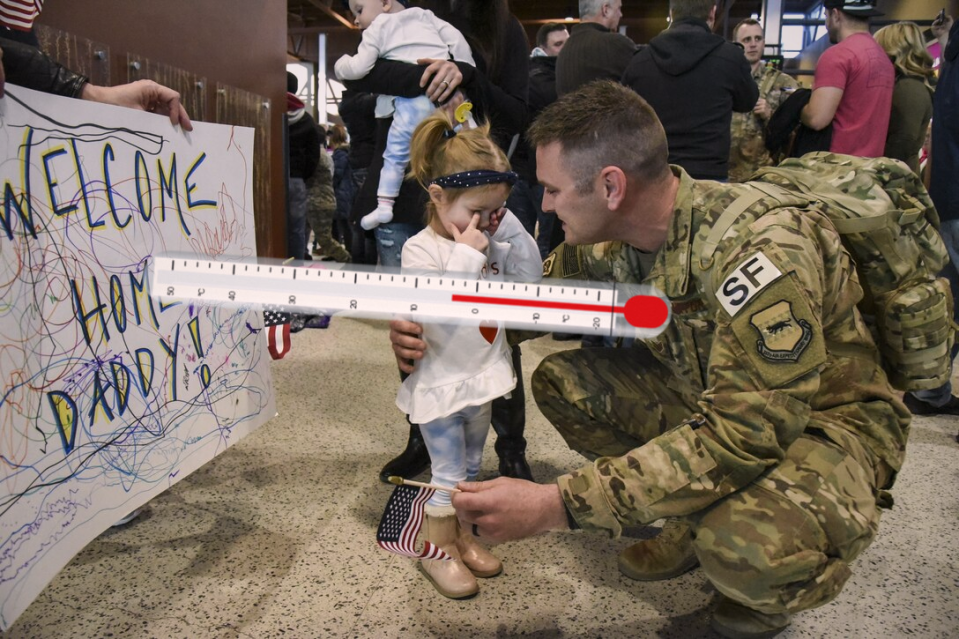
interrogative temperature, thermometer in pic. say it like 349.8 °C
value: 4 °C
